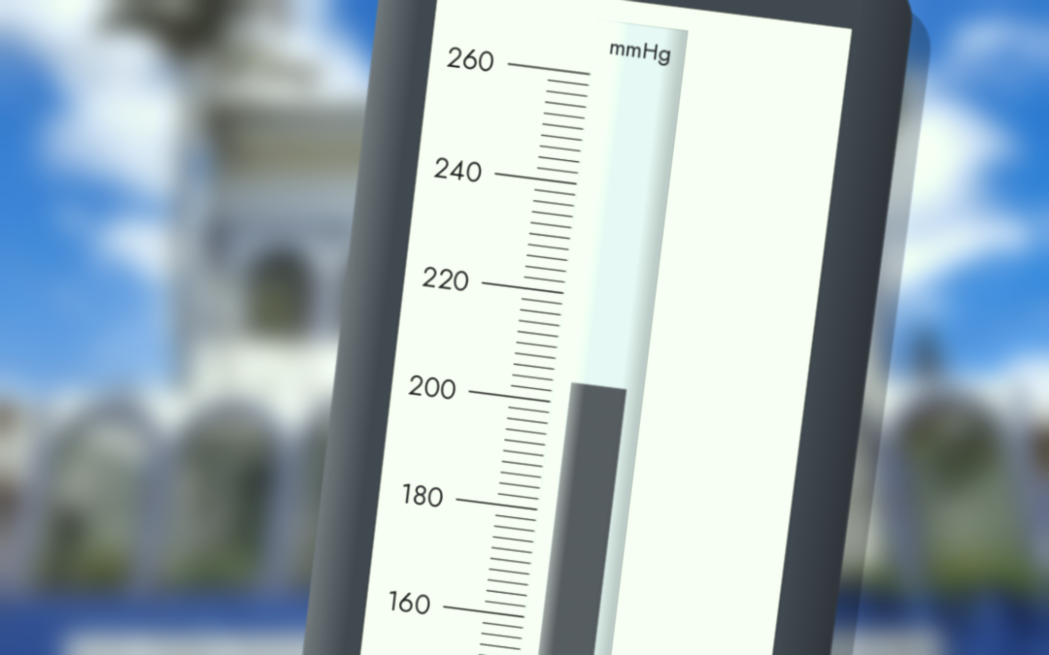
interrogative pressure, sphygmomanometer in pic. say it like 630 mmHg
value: 204 mmHg
